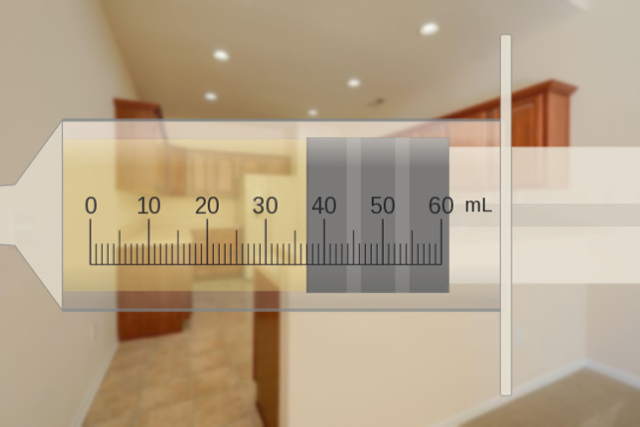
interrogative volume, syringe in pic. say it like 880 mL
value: 37 mL
